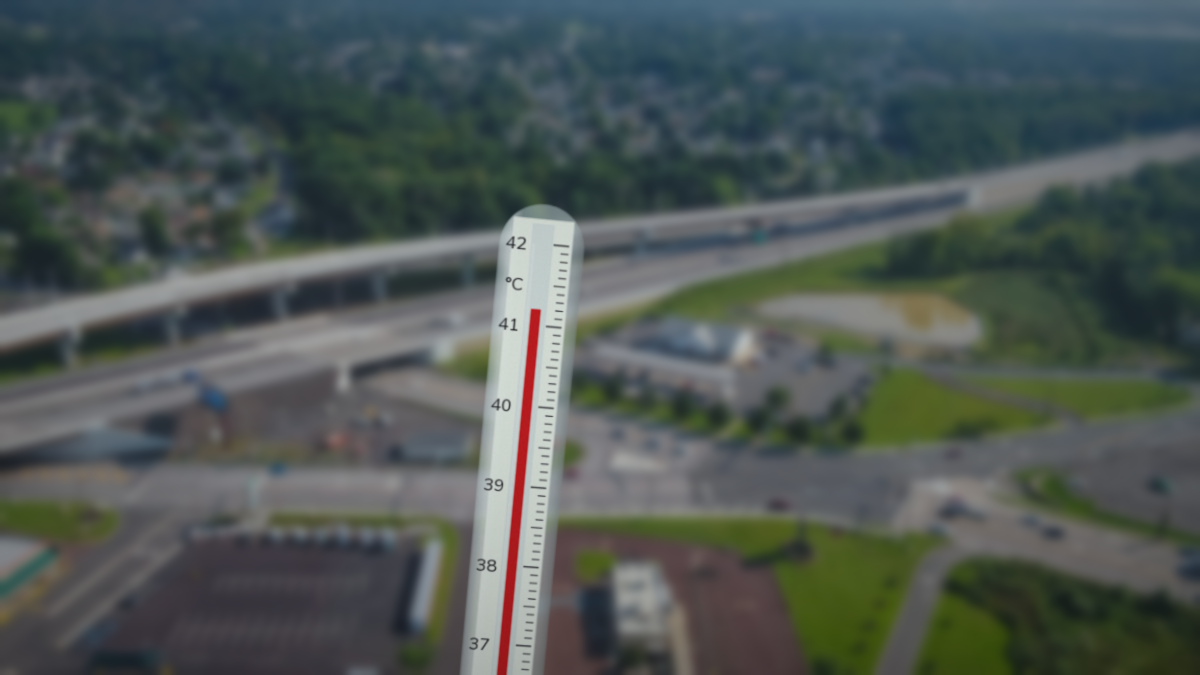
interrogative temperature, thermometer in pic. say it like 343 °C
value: 41.2 °C
